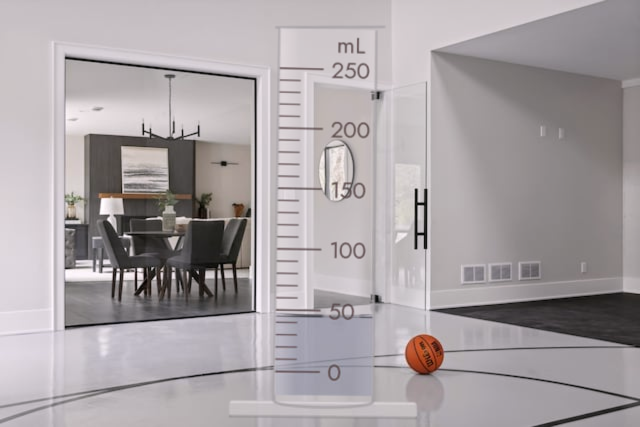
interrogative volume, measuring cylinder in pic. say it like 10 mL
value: 45 mL
